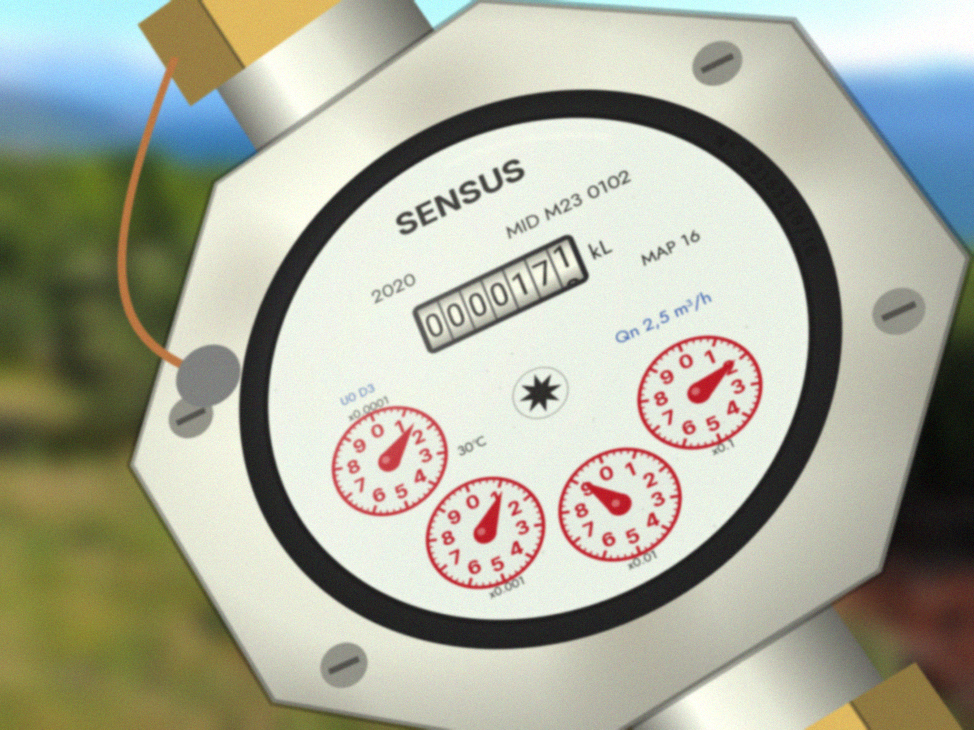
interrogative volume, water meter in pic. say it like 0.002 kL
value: 171.1911 kL
